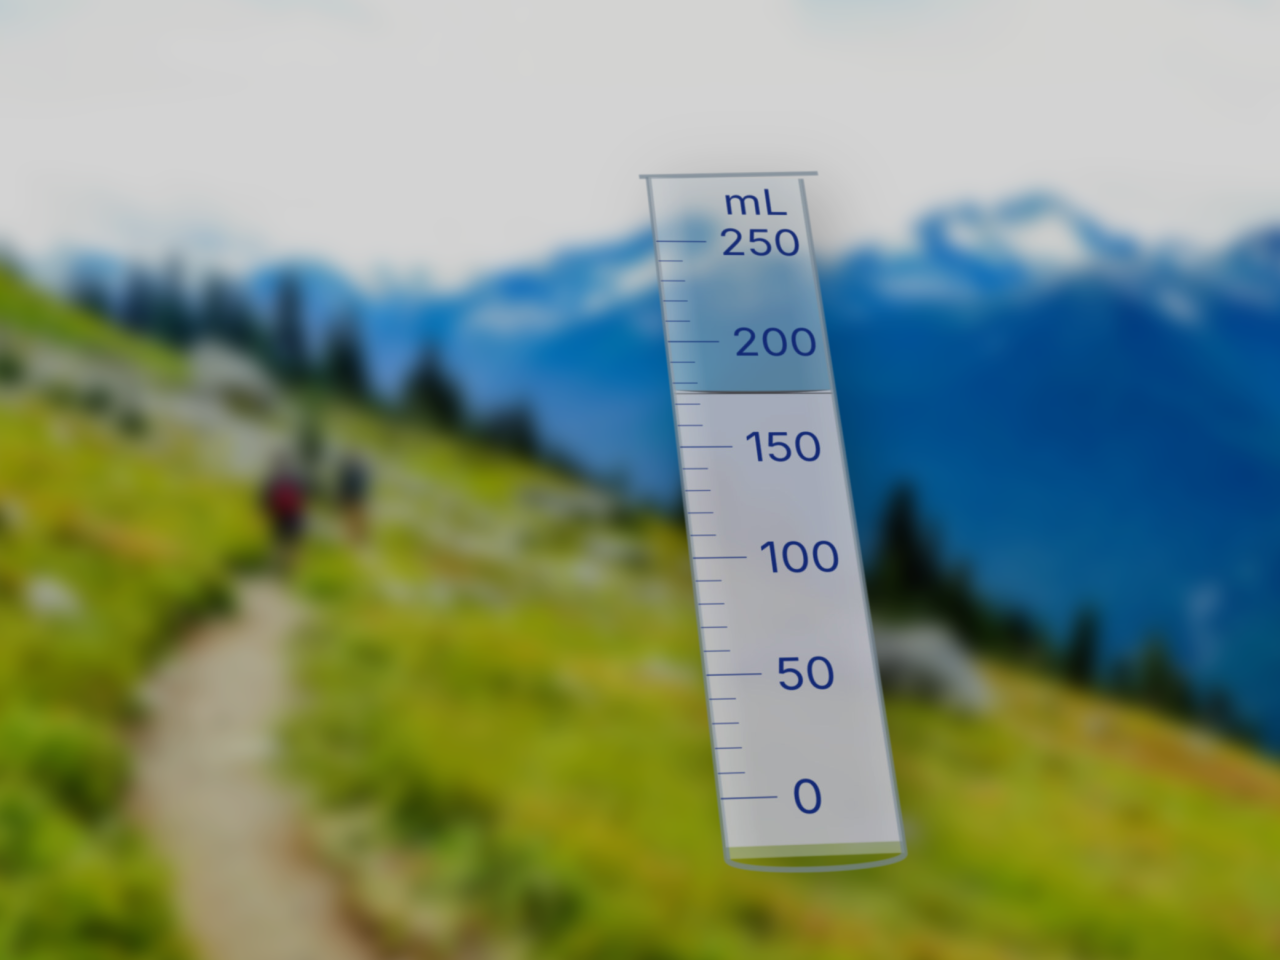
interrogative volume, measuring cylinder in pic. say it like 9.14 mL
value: 175 mL
